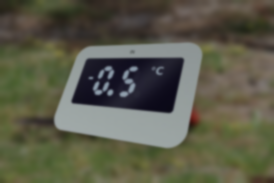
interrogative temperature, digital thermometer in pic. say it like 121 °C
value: -0.5 °C
